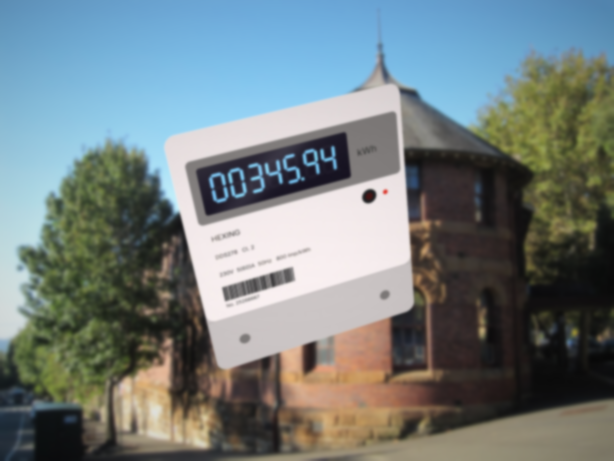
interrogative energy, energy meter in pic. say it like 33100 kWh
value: 345.94 kWh
